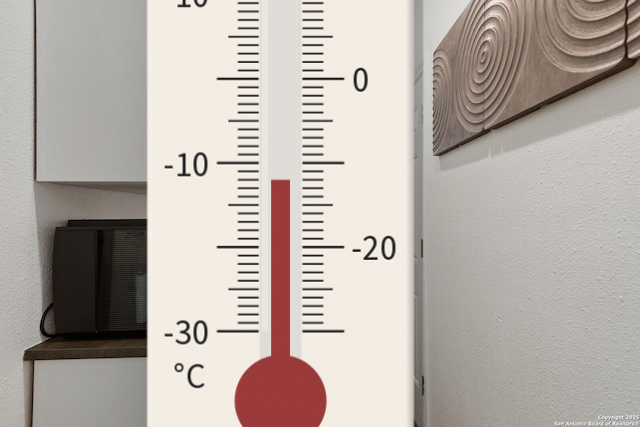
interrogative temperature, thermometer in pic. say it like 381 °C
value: -12 °C
